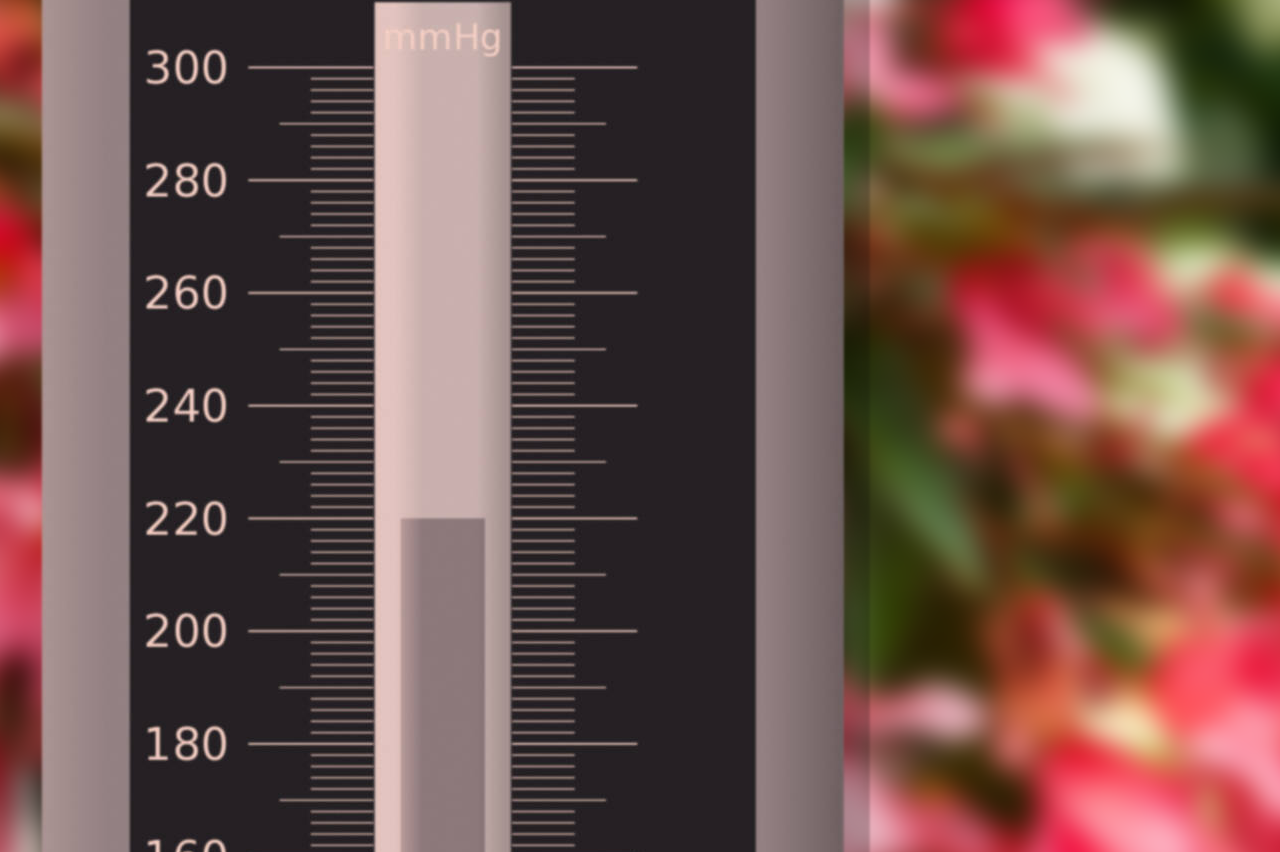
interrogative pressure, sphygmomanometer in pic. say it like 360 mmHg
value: 220 mmHg
